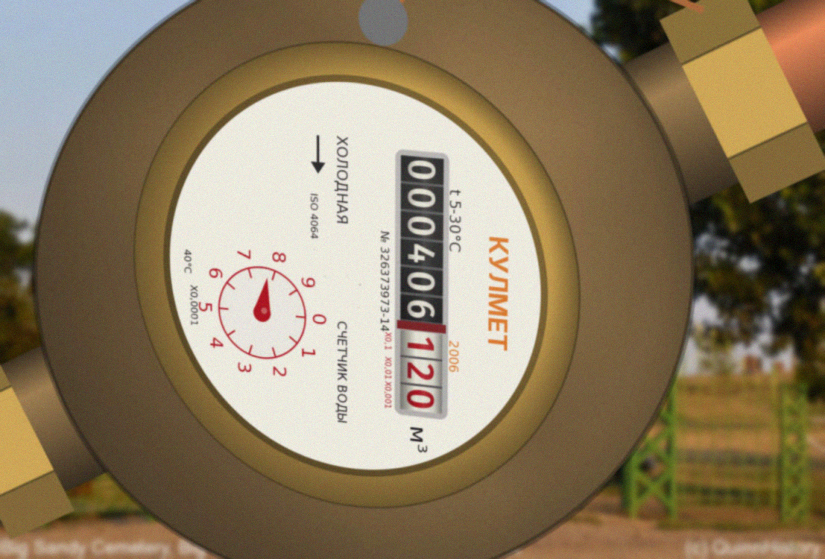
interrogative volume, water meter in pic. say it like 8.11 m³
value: 406.1207 m³
